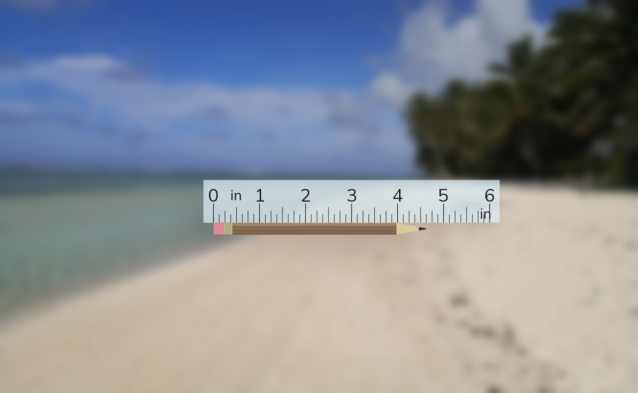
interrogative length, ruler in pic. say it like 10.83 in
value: 4.625 in
